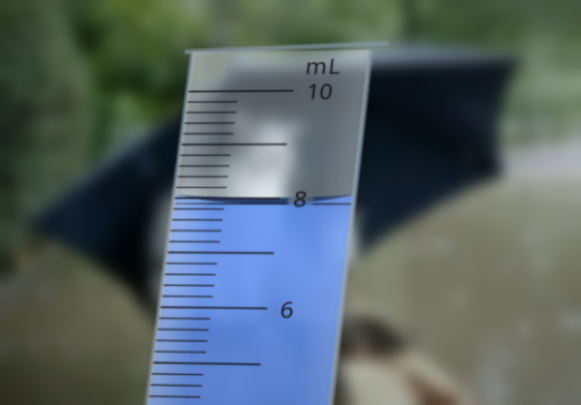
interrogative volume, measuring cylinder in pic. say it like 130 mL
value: 7.9 mL
